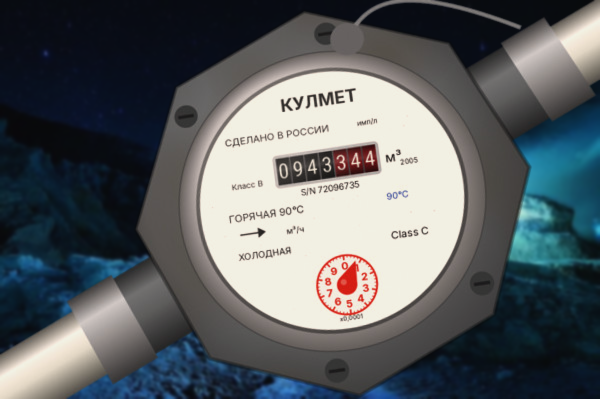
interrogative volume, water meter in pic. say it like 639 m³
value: 943.3440 m³
